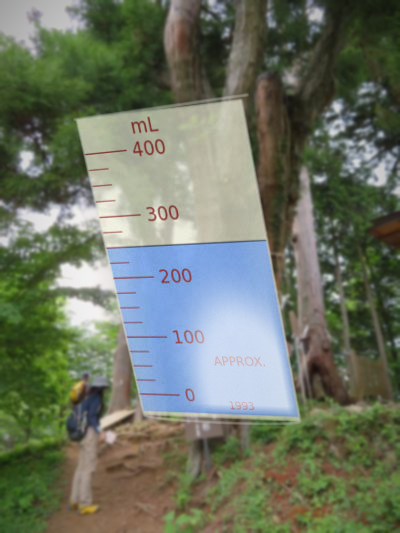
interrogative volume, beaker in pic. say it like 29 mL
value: 250 mL
